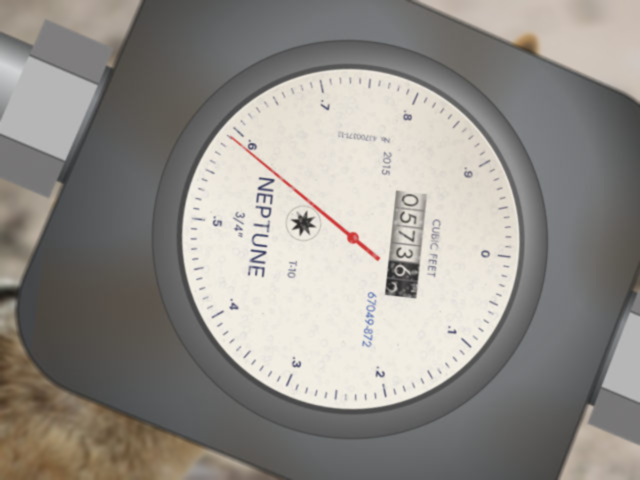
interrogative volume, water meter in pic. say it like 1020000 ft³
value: 57361.59 ft³
